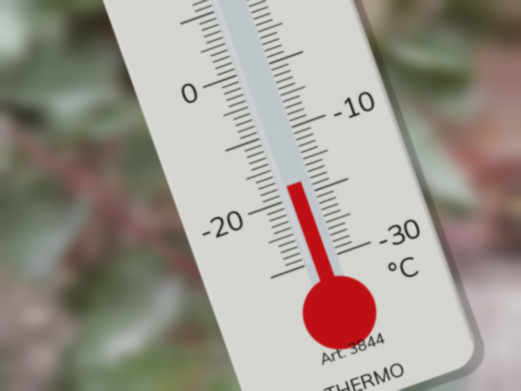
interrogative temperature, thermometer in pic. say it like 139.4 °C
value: -18 °C
